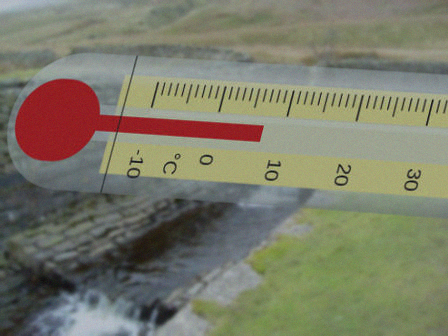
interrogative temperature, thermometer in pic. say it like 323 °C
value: 7 °C
